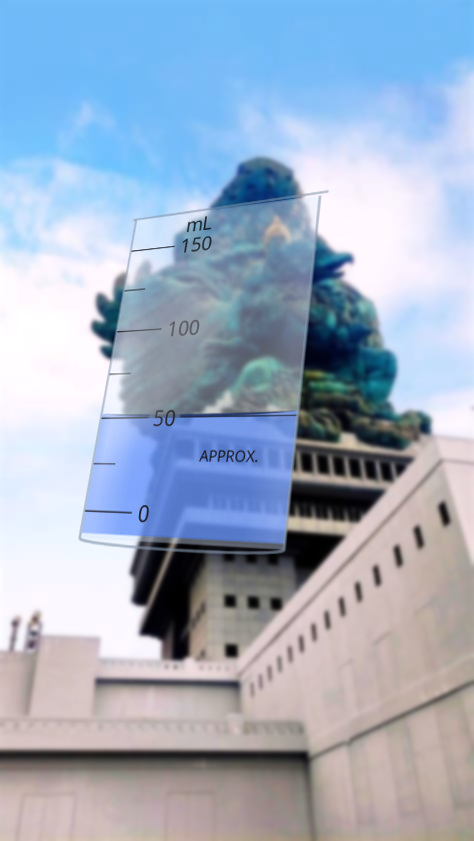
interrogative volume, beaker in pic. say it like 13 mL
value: 50 mL
